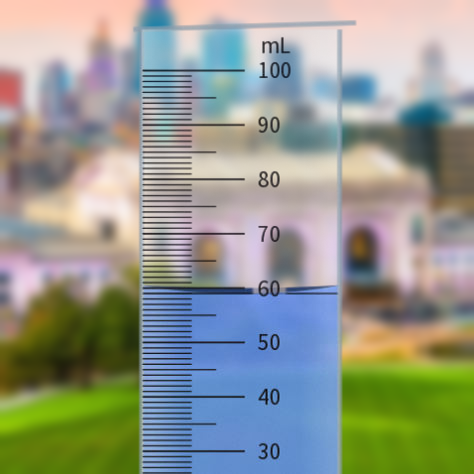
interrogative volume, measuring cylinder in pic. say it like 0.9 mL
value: 59 mL
